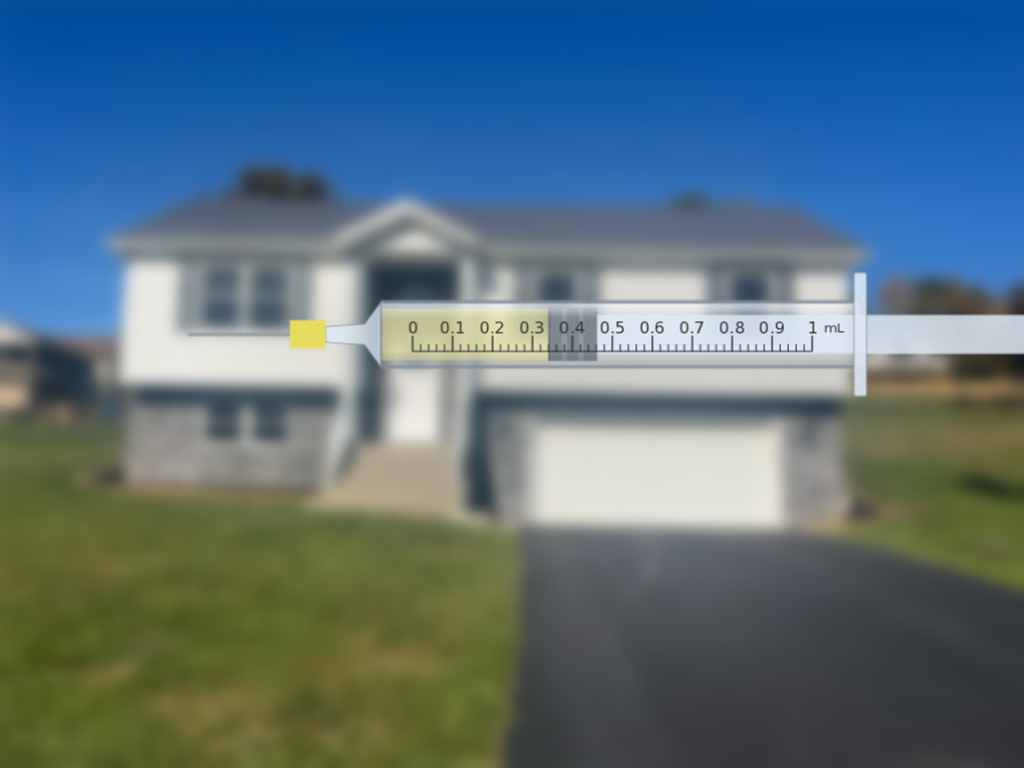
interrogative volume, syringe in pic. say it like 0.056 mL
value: 0.34 mL
